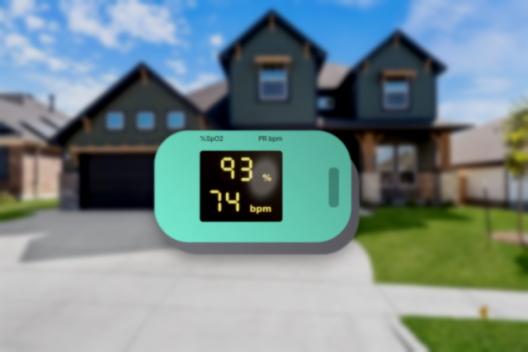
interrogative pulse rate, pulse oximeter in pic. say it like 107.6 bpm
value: 74 bpm
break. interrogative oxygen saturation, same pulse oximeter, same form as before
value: 93 %
